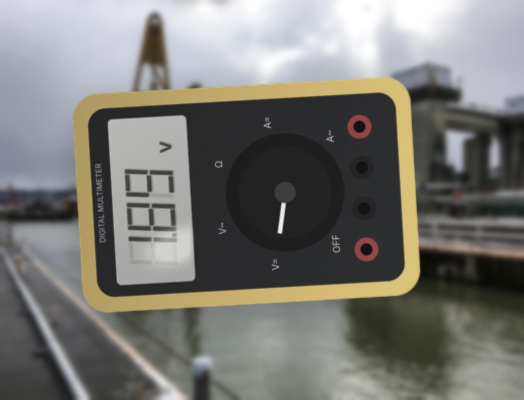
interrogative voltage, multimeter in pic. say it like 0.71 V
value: 1.89 V
